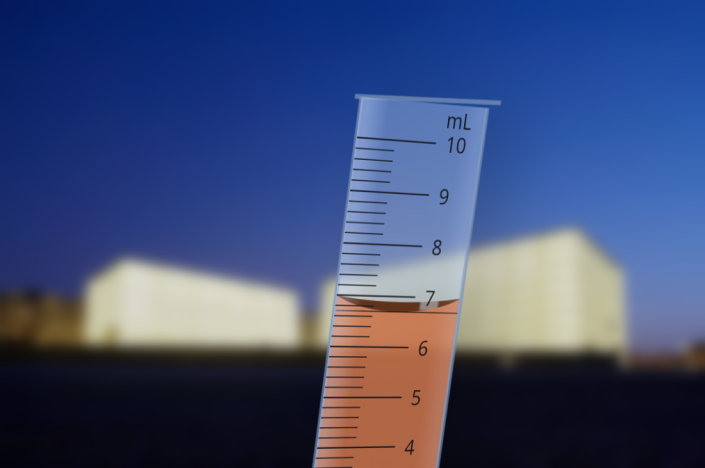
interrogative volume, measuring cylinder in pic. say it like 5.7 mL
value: 6.7 mL
